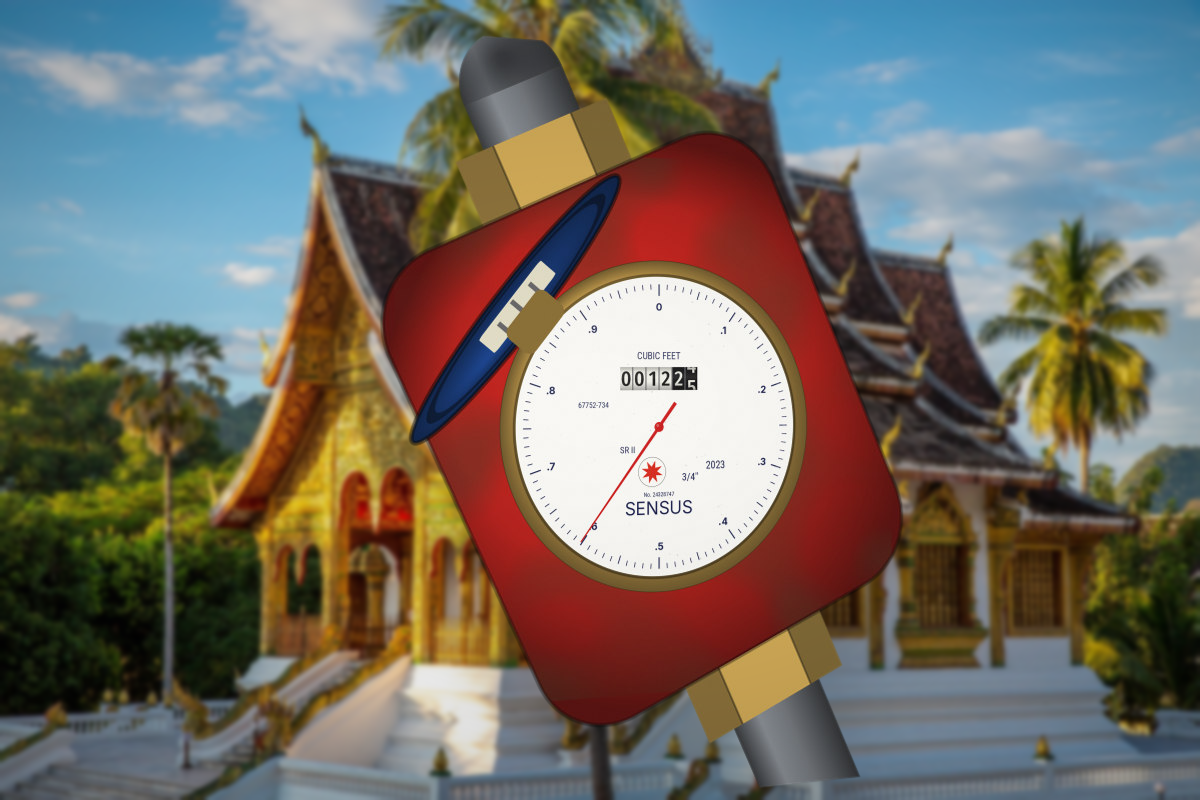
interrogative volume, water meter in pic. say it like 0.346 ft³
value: 1224.60 ft³
